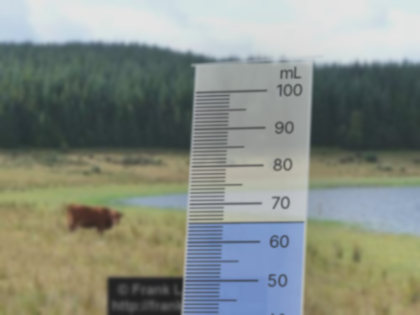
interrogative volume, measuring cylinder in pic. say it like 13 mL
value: 65 mL
